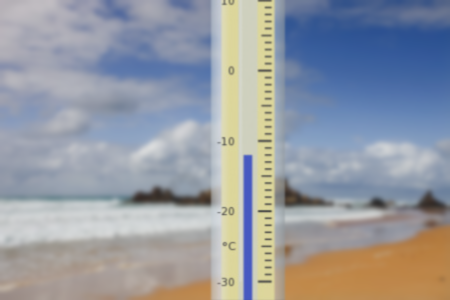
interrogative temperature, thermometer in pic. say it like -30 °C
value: -12 °C
